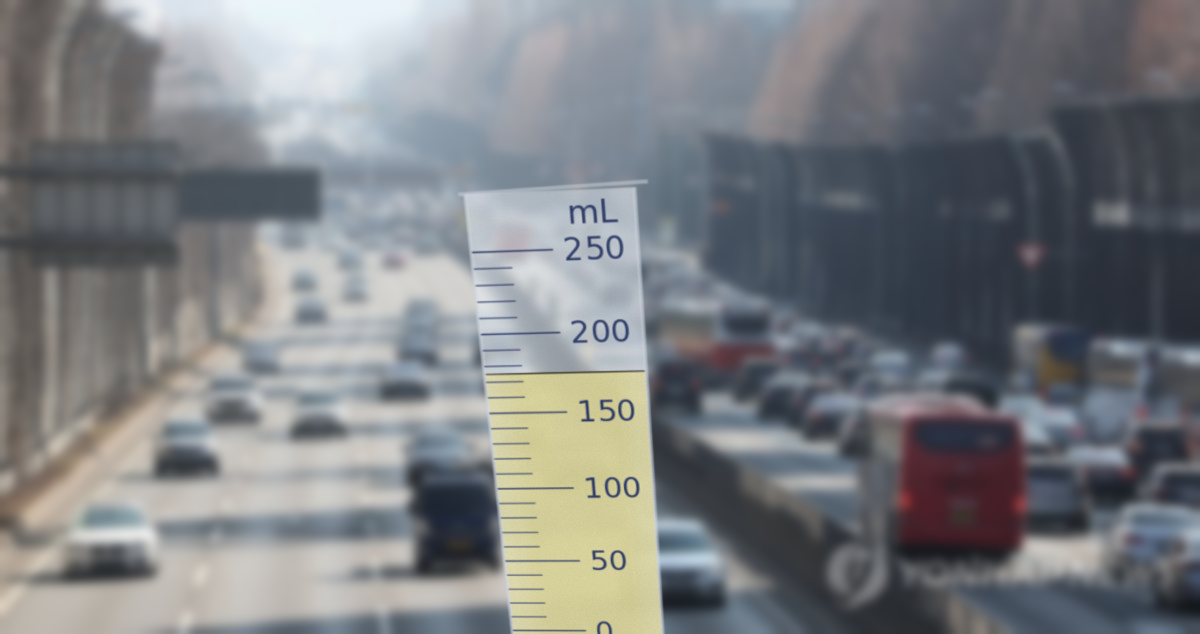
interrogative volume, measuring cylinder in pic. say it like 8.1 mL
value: 175 mL
